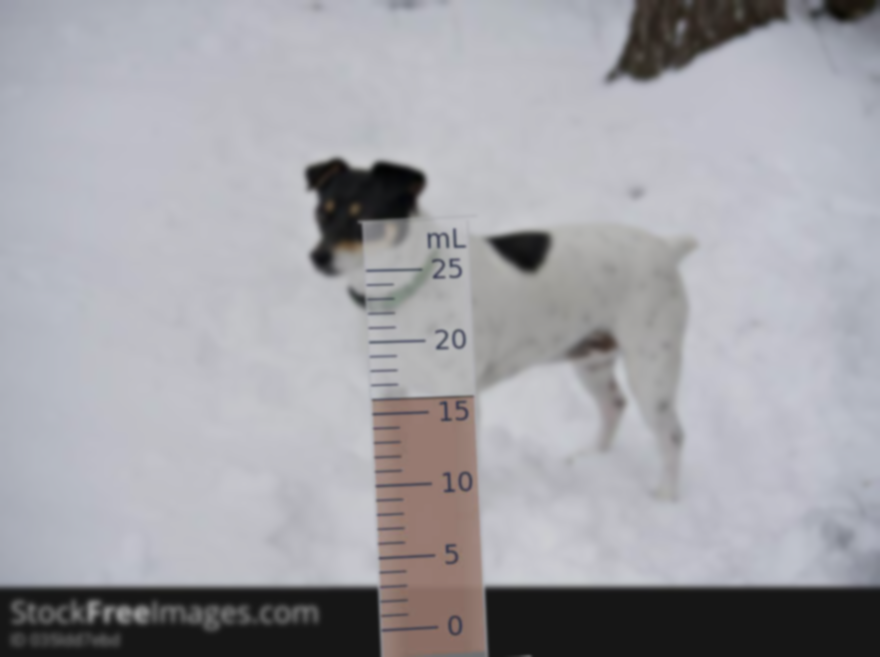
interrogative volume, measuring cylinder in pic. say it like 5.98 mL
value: 16 mL
